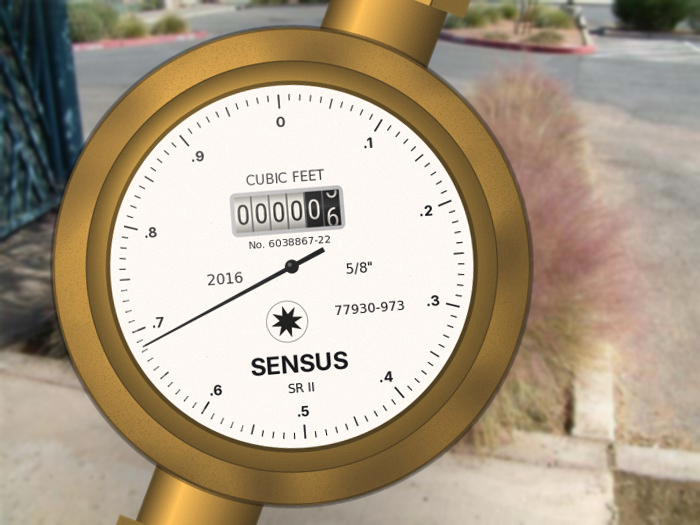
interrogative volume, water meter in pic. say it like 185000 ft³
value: 5.68 ft³
